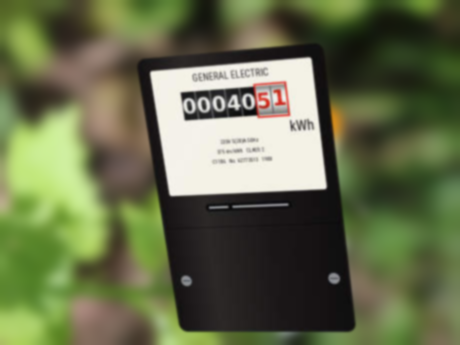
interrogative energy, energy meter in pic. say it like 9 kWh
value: 40.51 kWh
